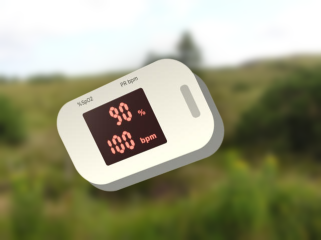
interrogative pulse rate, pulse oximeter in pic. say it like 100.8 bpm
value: 100 bpm
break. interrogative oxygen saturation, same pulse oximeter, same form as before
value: 90 %
